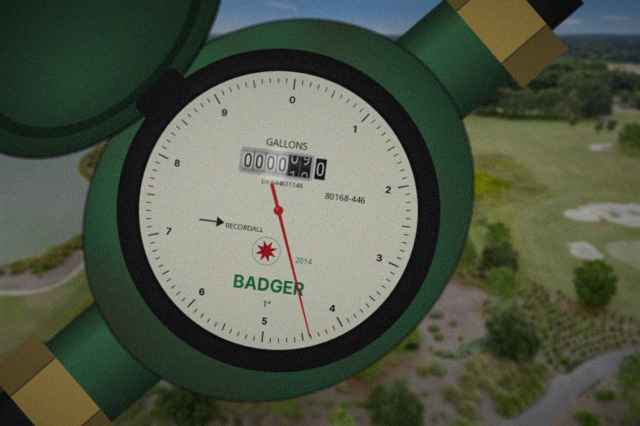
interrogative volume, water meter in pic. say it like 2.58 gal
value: 94.4 gal
